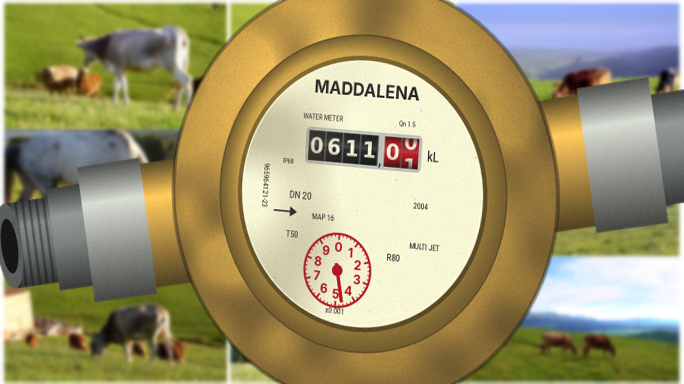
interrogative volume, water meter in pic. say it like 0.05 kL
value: 611.004 kL
